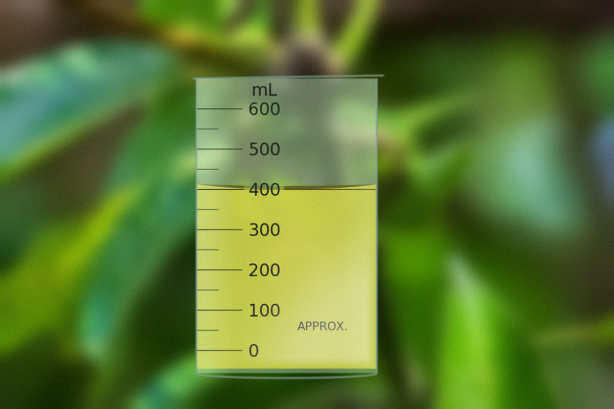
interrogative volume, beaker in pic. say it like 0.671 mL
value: 400 mL
